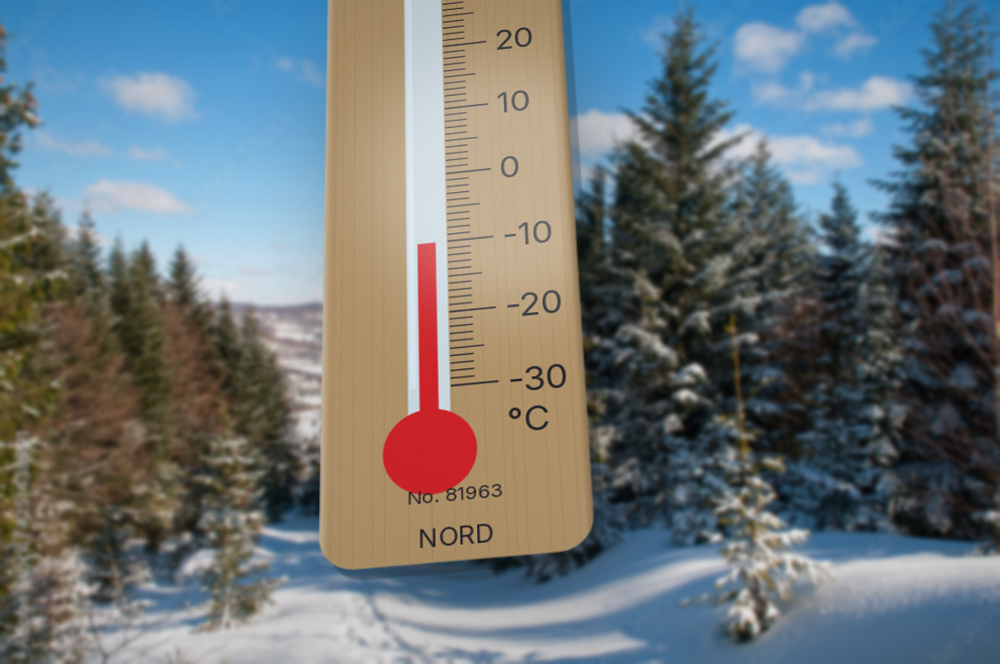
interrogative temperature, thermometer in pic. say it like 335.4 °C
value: -10 °C
